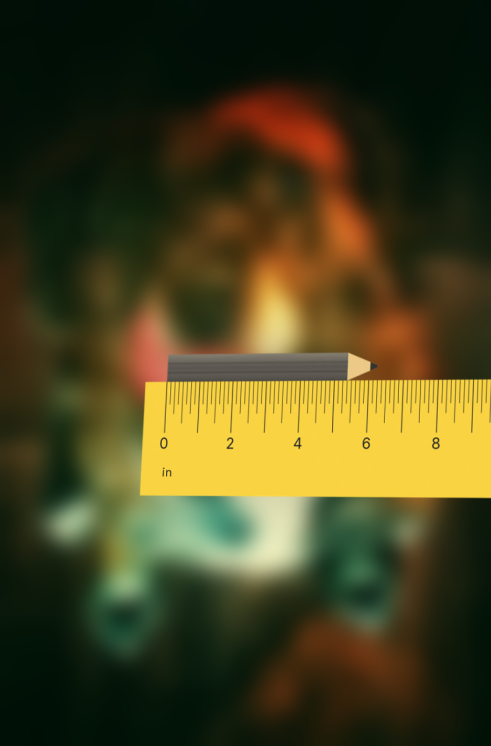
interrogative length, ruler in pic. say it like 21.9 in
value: 6.25 in
